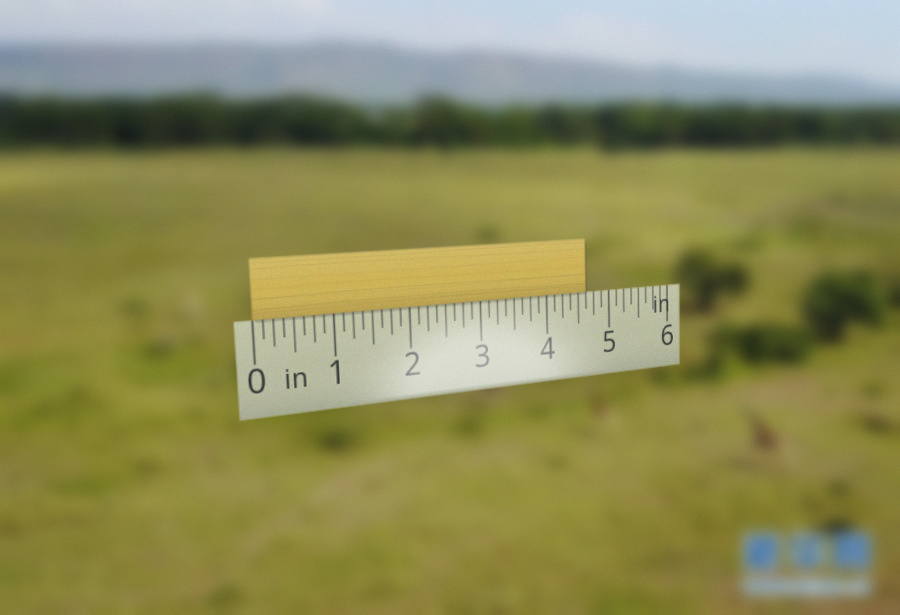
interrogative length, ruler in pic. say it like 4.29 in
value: 4.625 in
